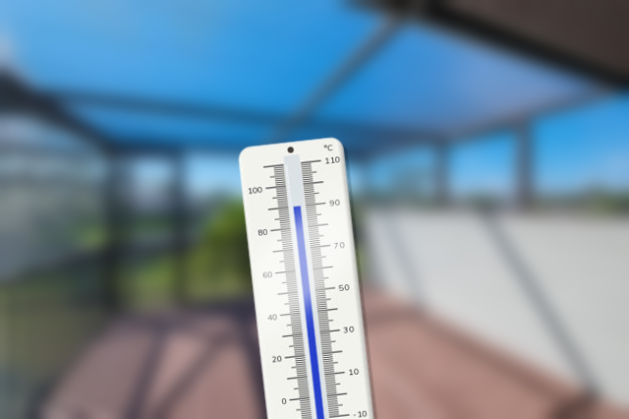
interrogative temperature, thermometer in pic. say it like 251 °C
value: 90 °C
